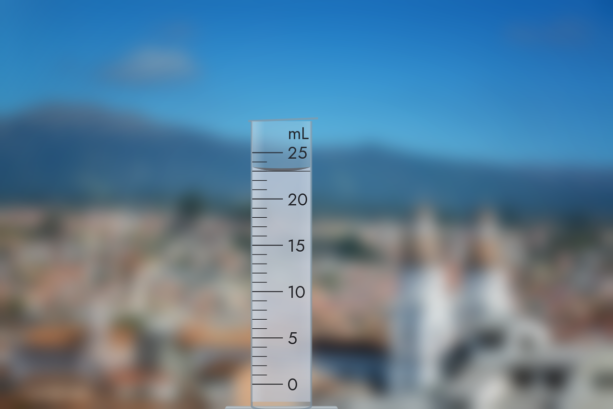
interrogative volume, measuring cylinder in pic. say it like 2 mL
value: 23 mL
